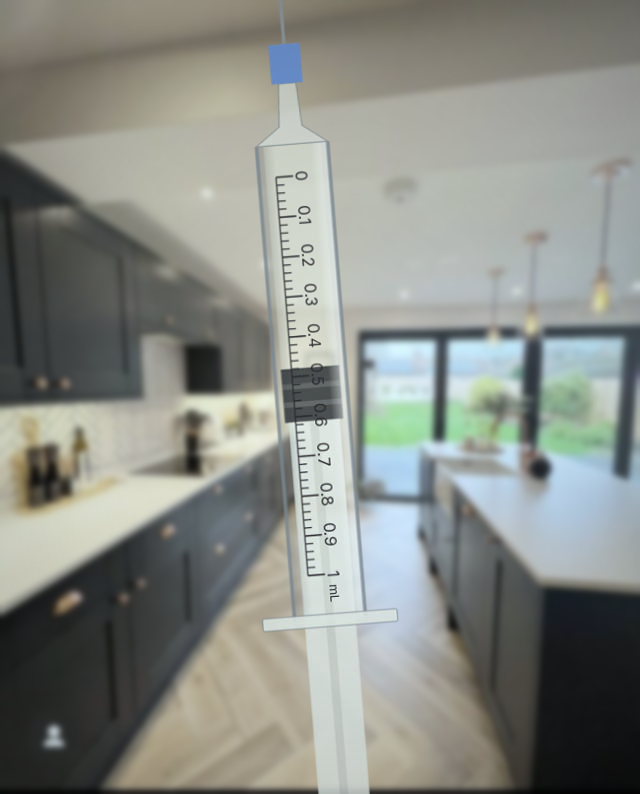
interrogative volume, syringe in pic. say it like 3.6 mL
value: 0.48 mL
